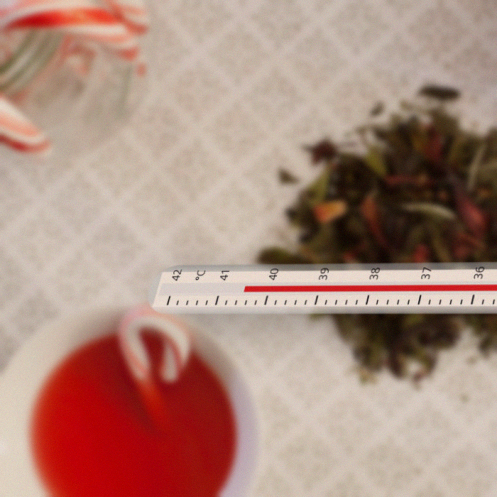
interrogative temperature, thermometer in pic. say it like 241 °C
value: 40.5 °C
